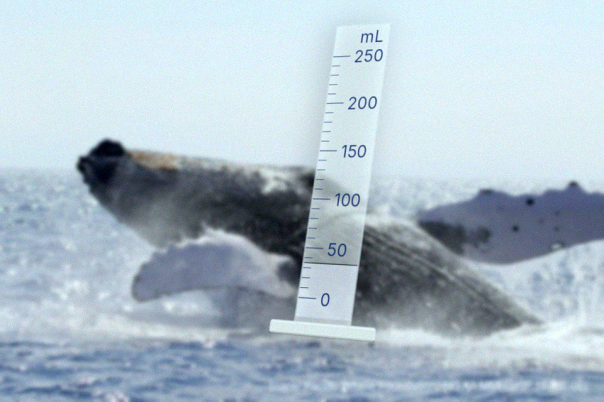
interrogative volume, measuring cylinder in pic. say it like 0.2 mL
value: 35 mL
